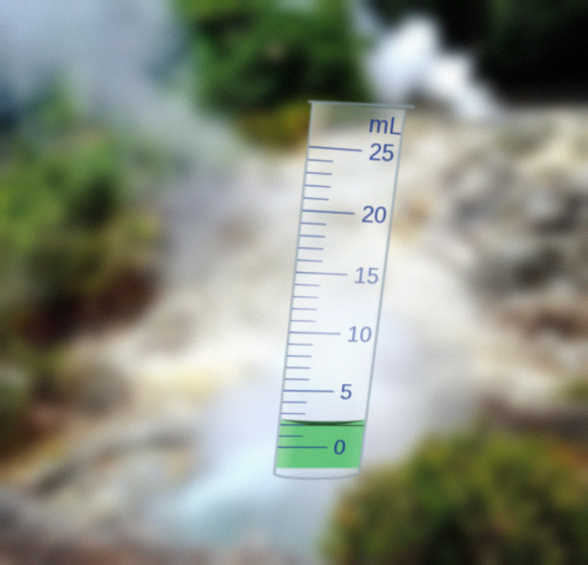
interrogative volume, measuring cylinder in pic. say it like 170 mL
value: 2 mL
